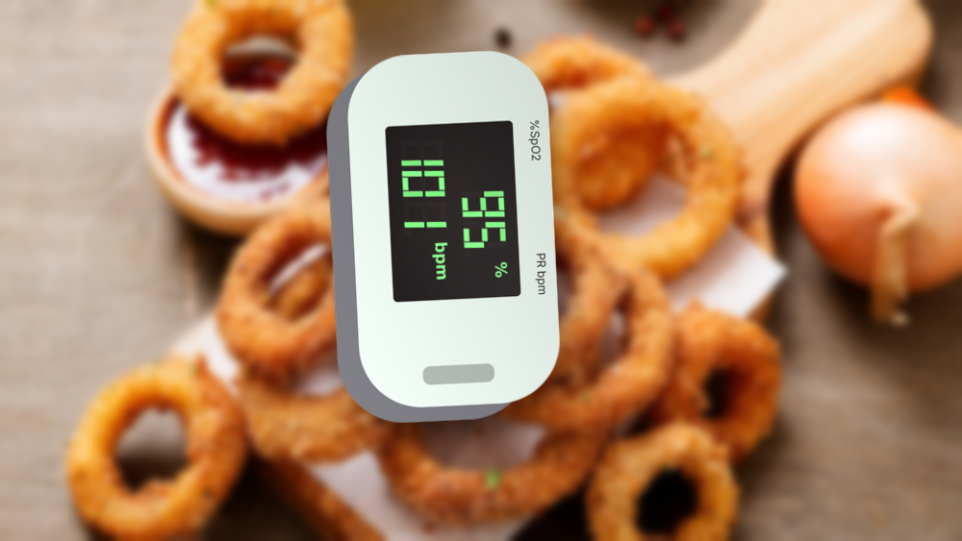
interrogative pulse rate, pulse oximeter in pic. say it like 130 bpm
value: 101 bpm
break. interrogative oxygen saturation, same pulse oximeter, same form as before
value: 95 %
